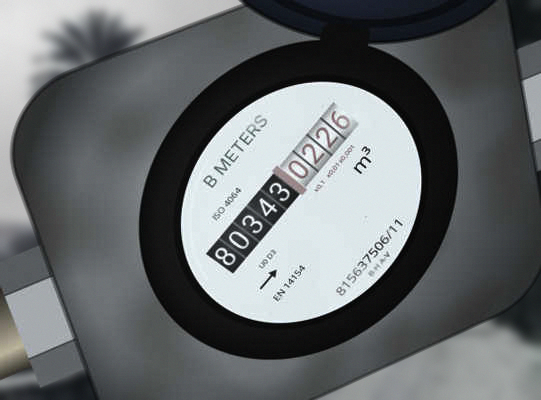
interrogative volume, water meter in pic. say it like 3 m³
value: 80343.0226 m³
